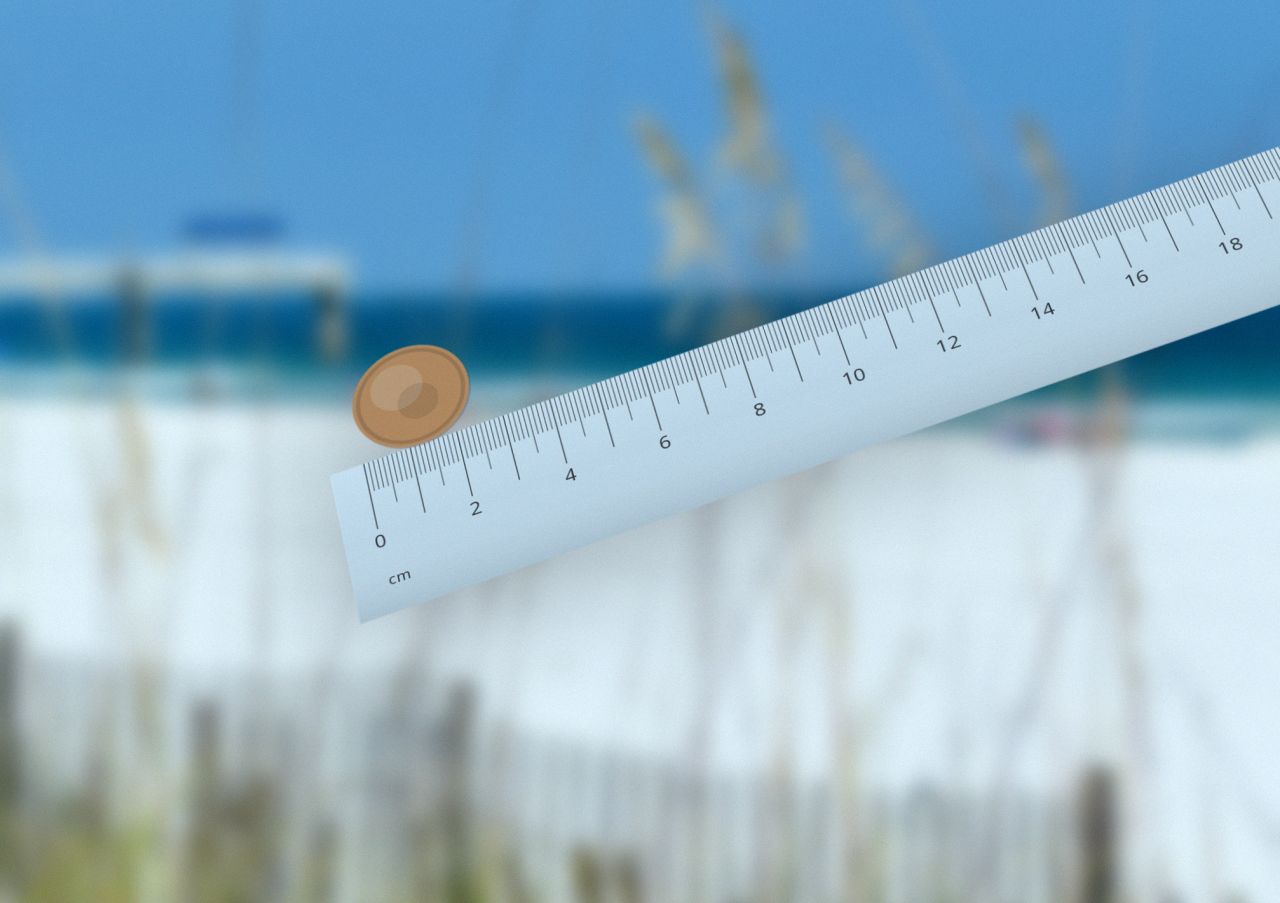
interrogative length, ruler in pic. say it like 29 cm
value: 2.5 cm
